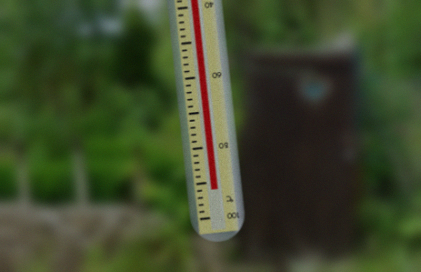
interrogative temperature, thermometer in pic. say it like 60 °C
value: 92 °C
